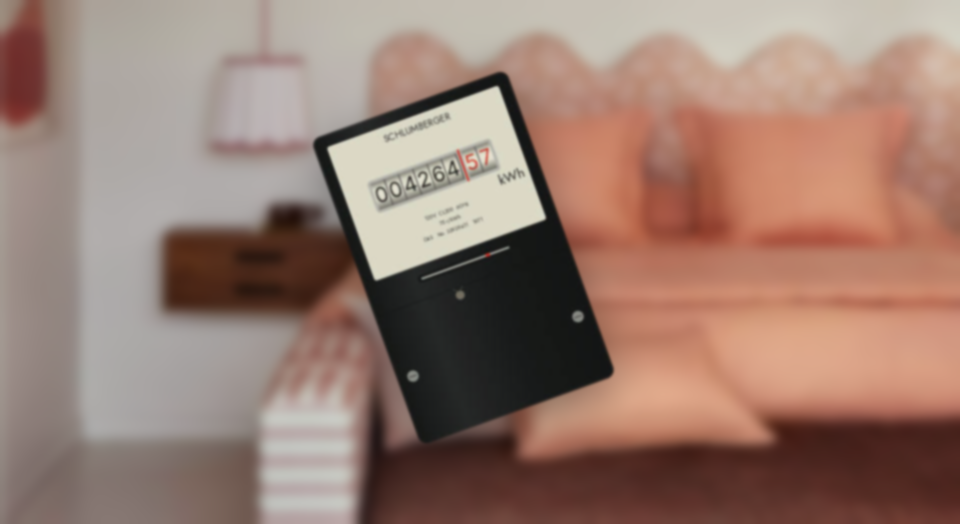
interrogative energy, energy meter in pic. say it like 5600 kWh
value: 4264.57 kWh
